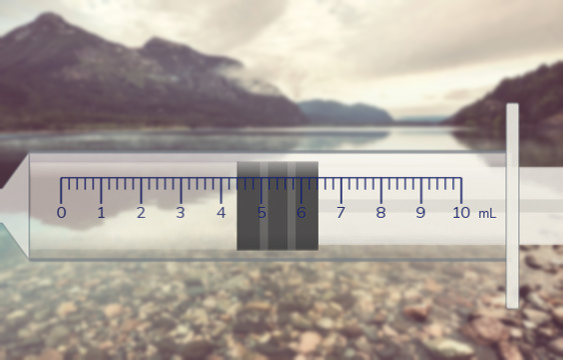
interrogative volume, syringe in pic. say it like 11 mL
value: 4.4 mL
